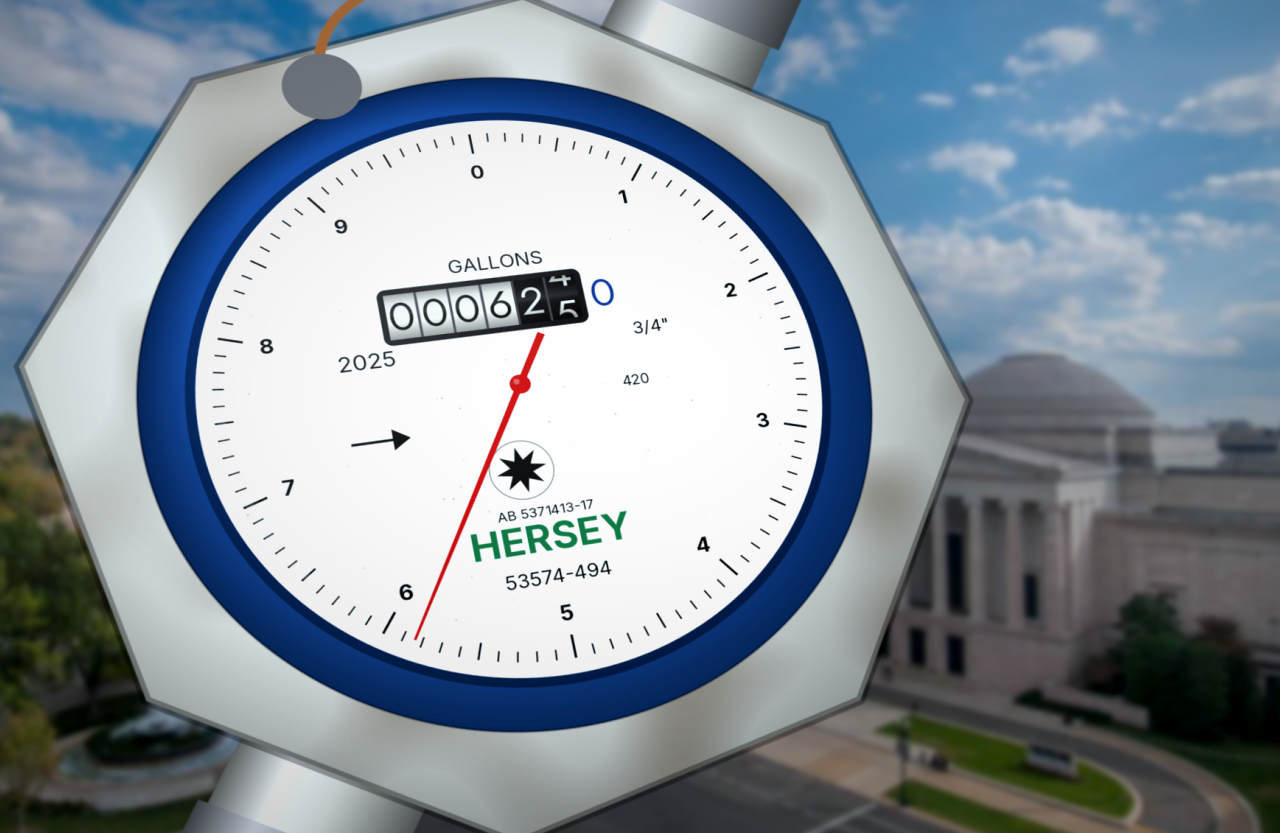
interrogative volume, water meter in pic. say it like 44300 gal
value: 6245.8 gal
